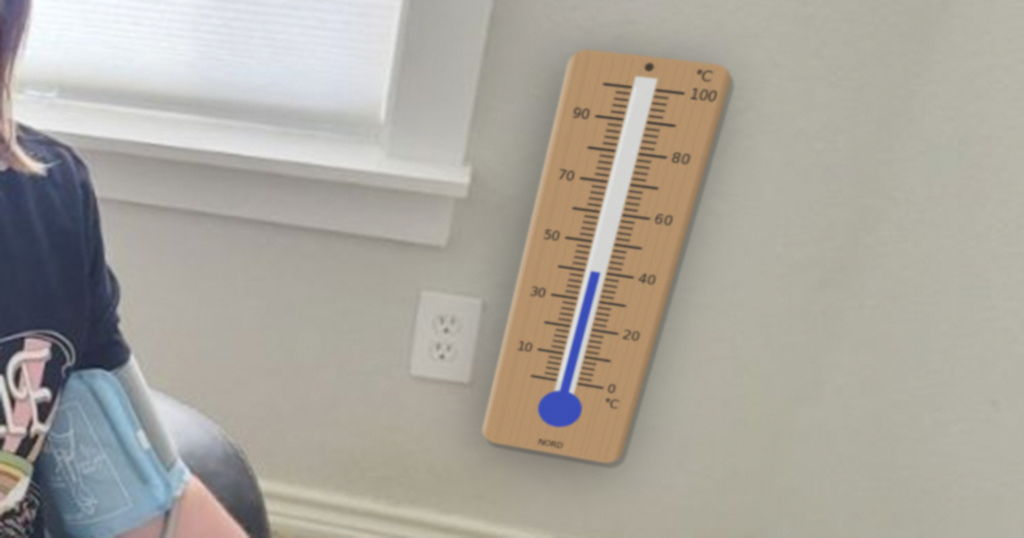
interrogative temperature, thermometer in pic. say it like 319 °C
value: 40 °C
